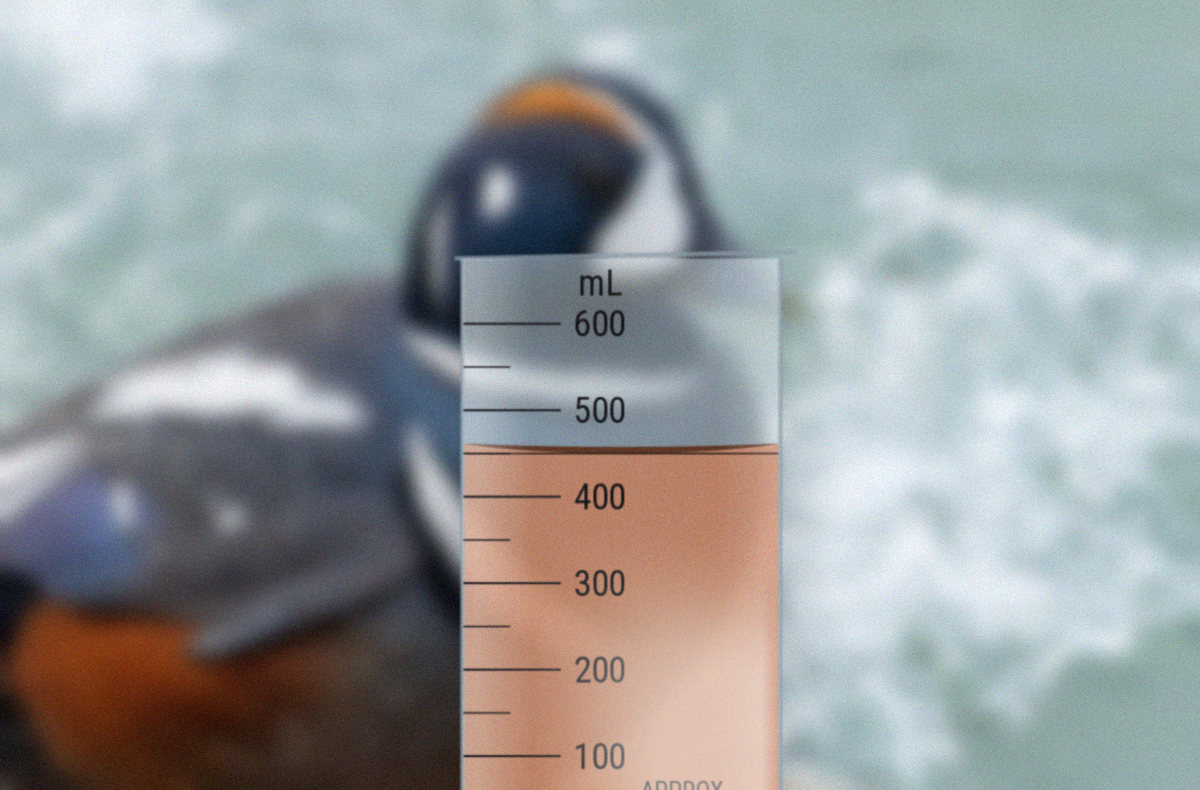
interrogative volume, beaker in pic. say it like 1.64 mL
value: 450 mL
